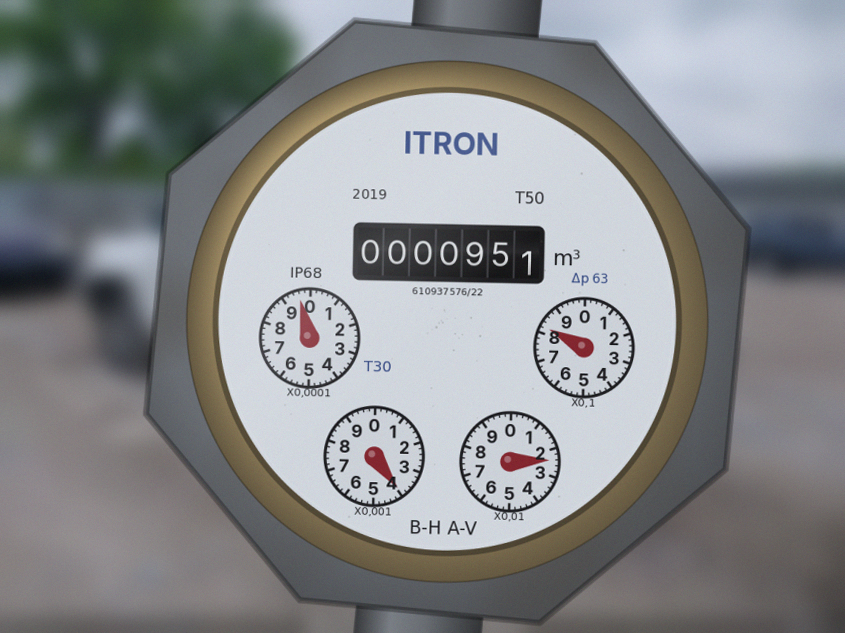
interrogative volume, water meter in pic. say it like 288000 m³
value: 950.8239 m³
